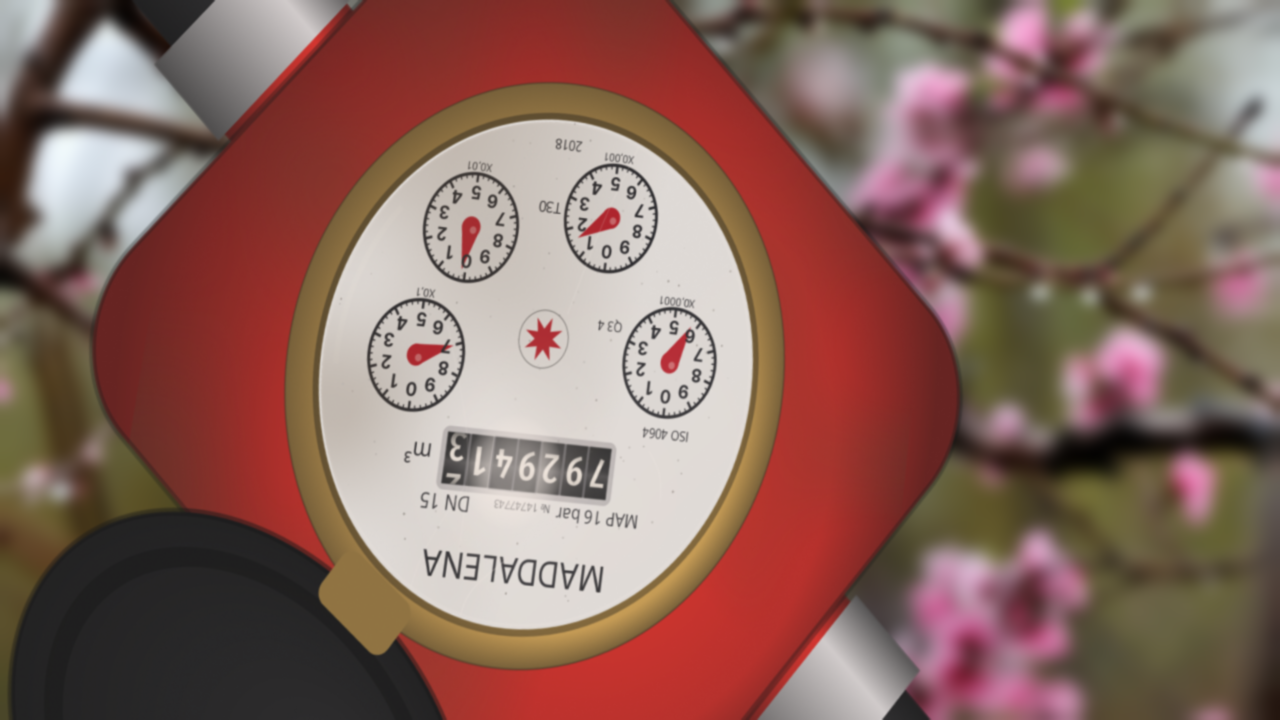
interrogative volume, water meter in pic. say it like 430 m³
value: 7929412.7015 m³
